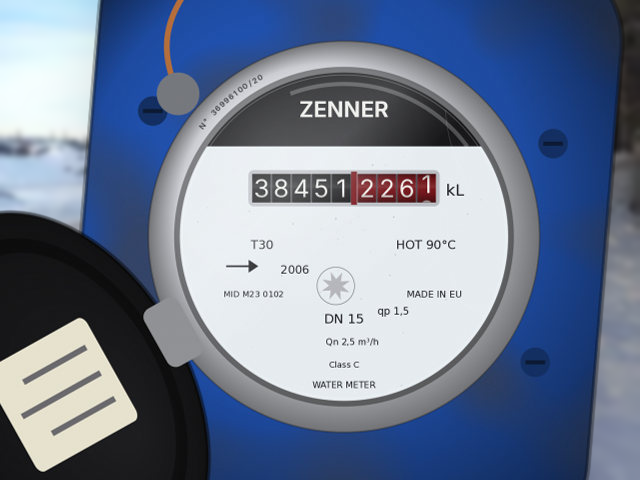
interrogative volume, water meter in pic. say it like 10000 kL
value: 38451.2261 kL
